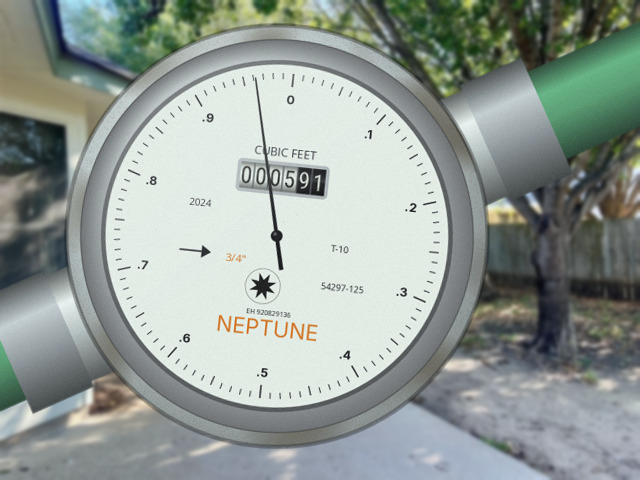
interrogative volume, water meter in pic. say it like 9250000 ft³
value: 590.96 ft³
